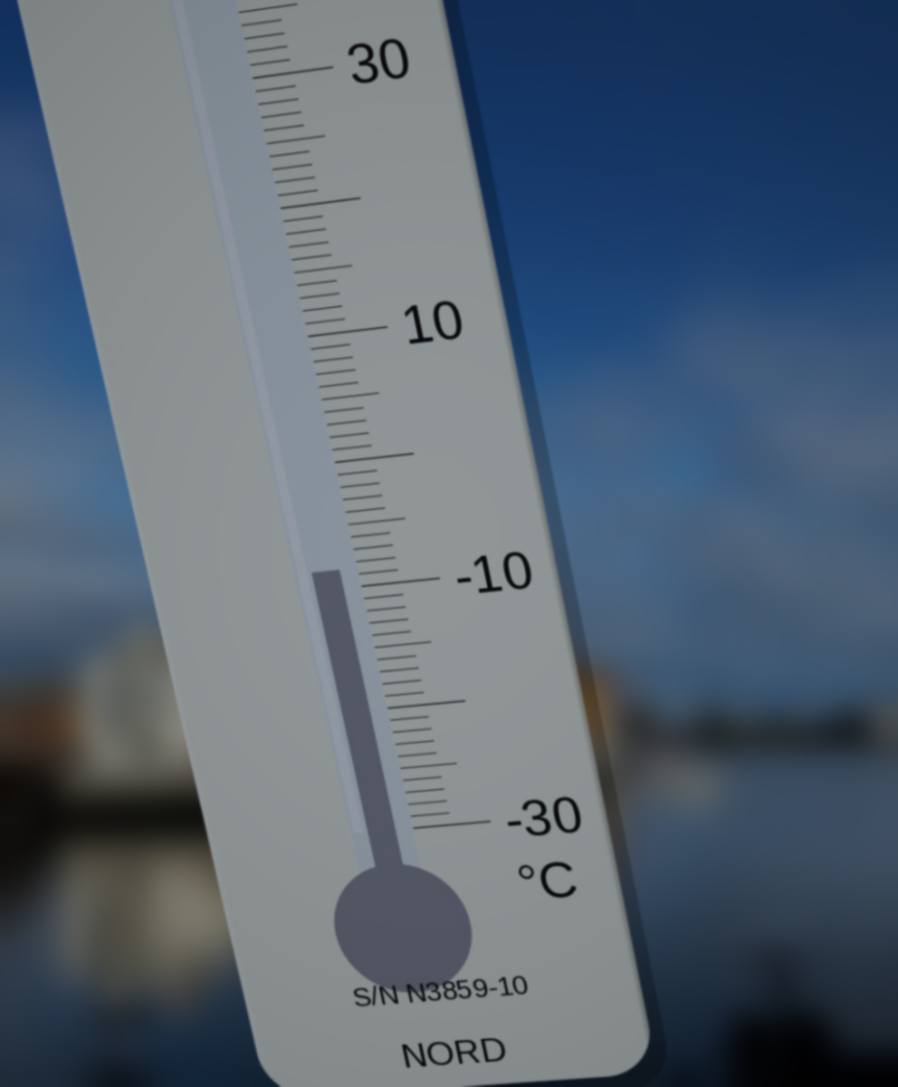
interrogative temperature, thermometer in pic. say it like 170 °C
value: -8.5 °C
